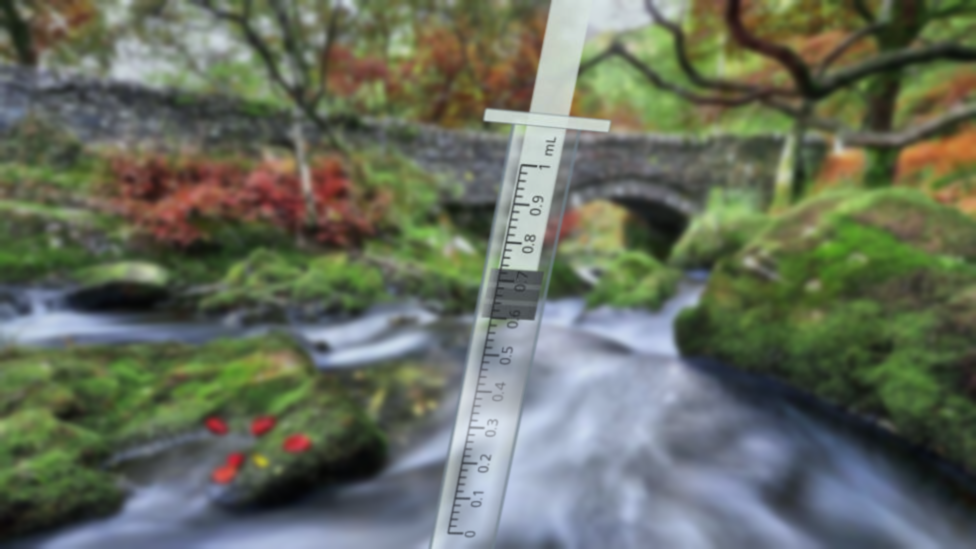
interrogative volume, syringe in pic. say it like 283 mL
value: 0.6 mL
